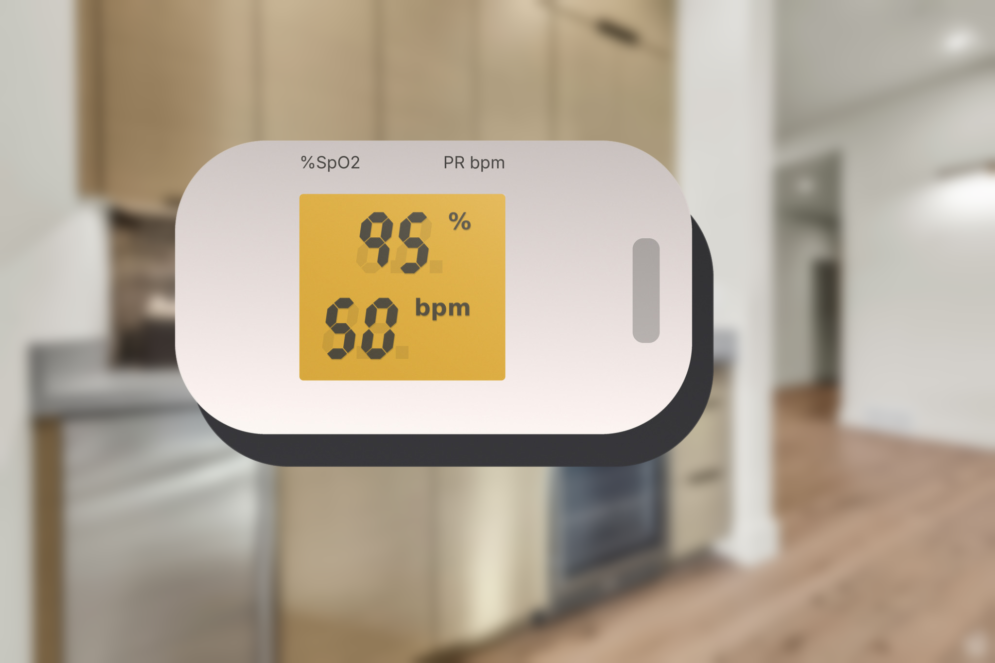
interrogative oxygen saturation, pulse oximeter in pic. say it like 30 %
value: 95 %
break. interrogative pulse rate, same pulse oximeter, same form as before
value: 50 bpm
